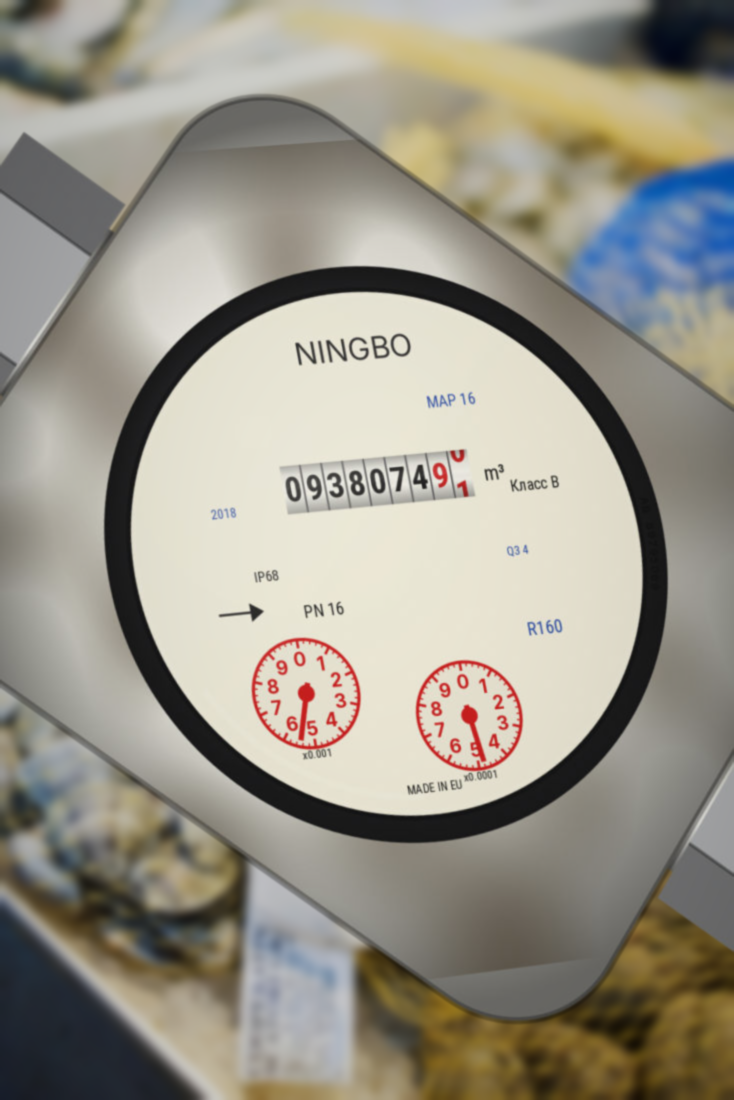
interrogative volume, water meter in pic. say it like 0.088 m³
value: 938074.9054 m³
